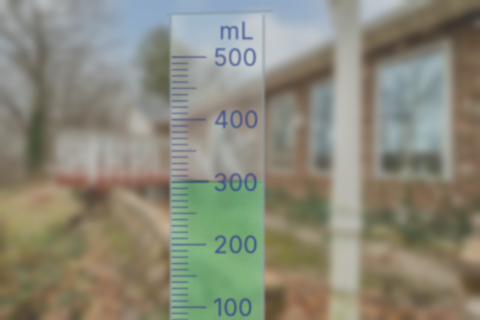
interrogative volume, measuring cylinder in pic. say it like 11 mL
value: 300 mL
